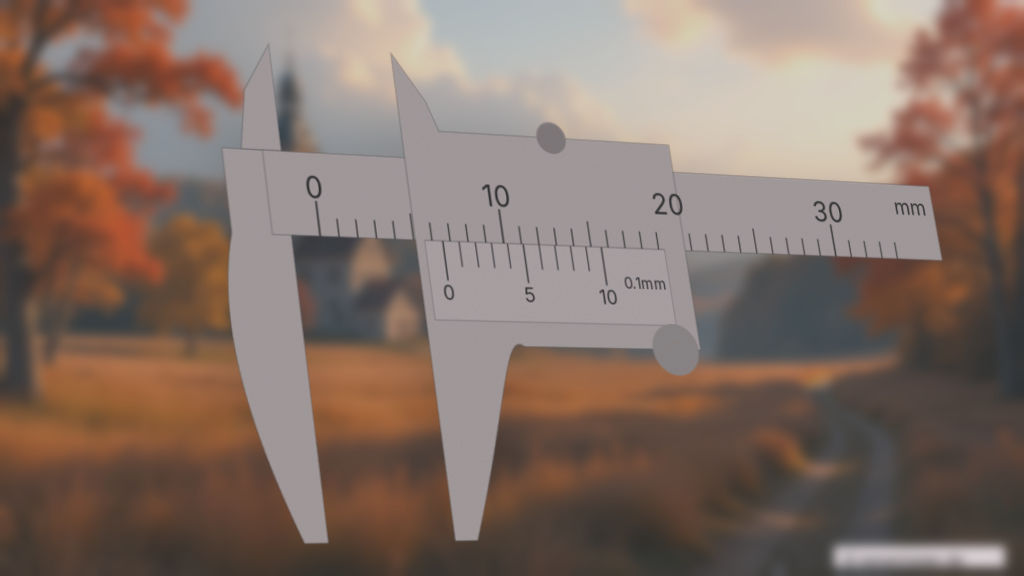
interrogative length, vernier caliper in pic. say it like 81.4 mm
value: 6.6 mm
